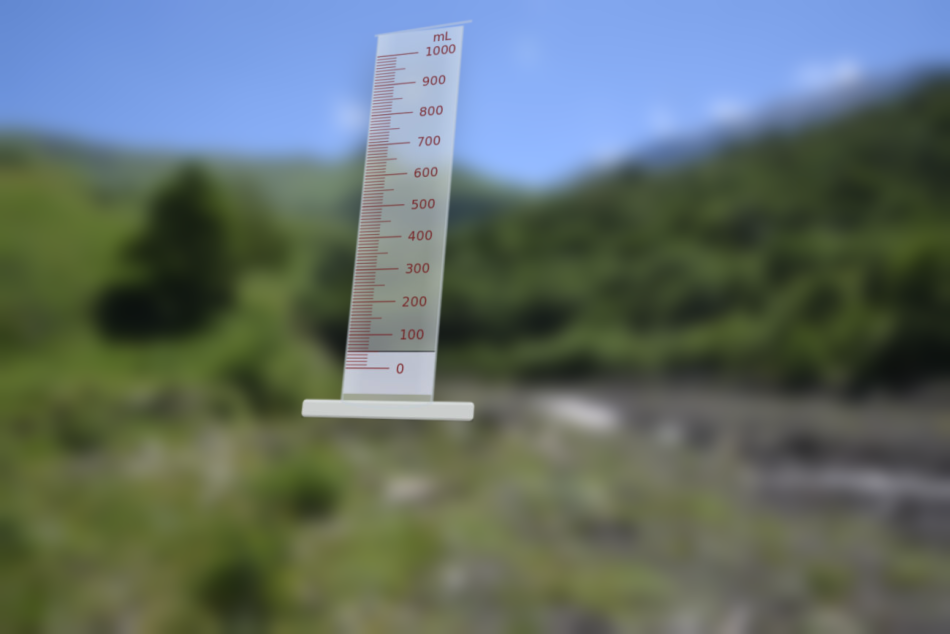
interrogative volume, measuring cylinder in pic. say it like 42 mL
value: 50 mL
